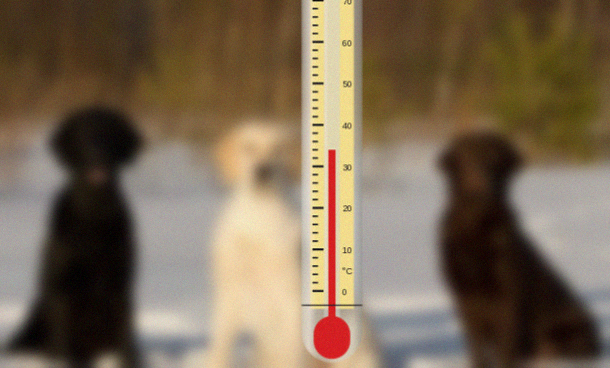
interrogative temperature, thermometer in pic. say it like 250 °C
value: 34 °C
